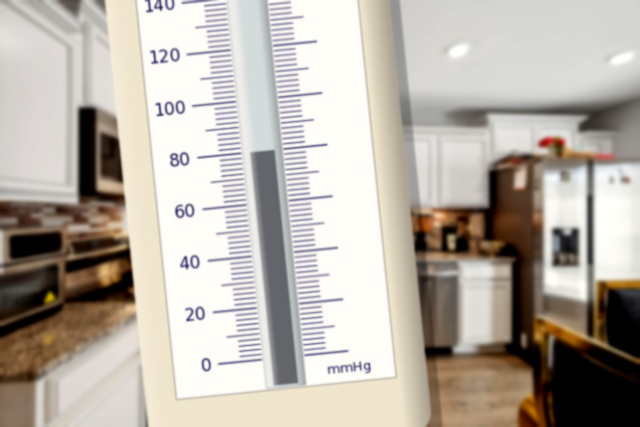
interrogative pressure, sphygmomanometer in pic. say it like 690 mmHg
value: 80 mmHg
